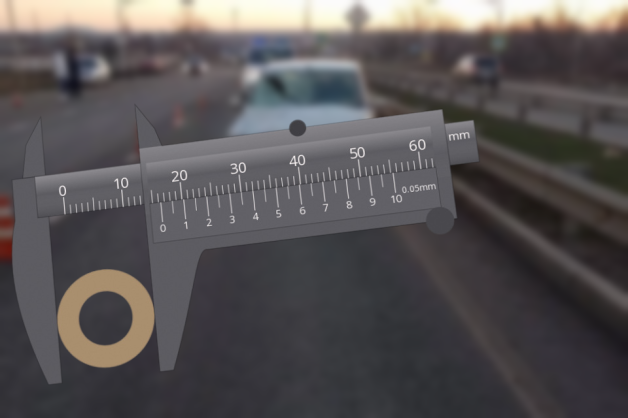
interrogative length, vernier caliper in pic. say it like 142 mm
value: 16.4 mm
